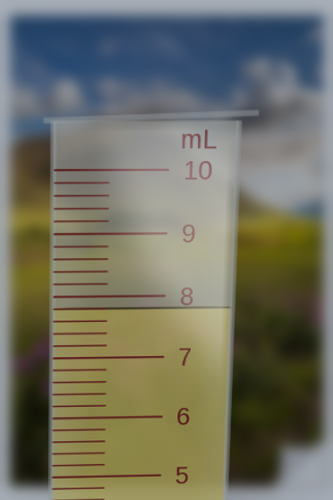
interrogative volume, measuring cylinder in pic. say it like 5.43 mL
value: 7.8 mL
